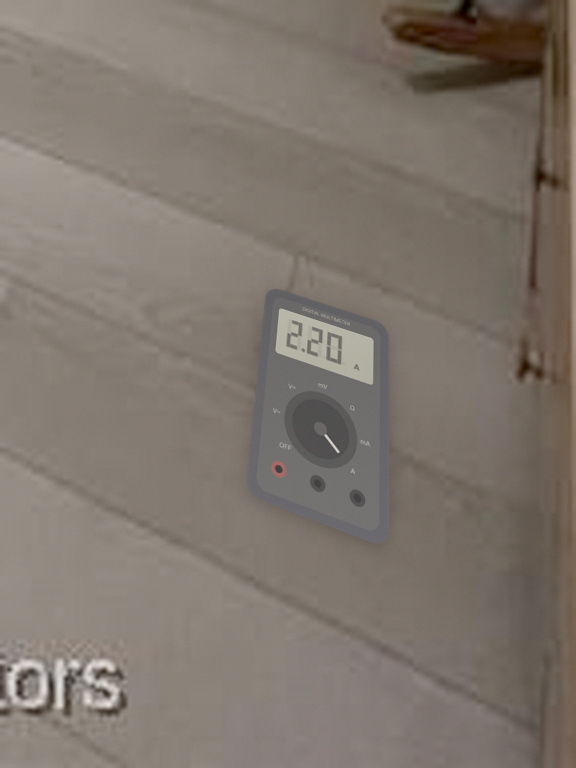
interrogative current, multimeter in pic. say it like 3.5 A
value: 2.20 A
